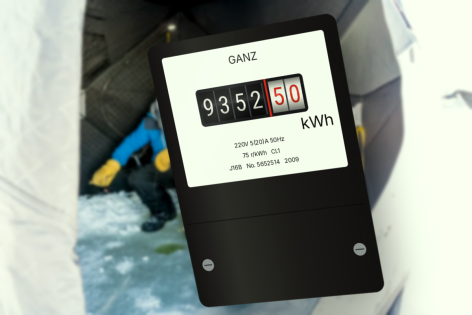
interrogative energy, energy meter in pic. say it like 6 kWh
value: 9352.50 kWh
